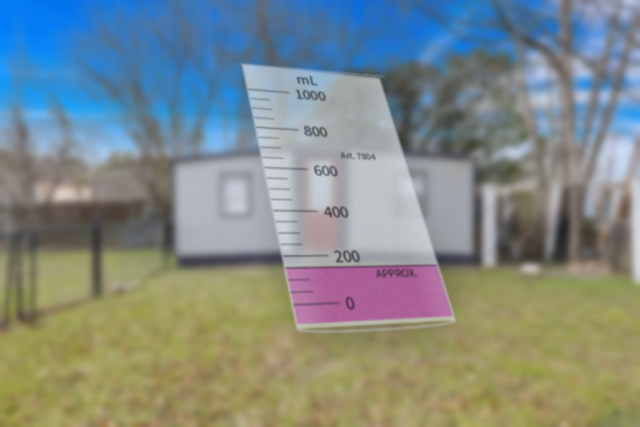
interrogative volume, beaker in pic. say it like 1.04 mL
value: 150 mL
